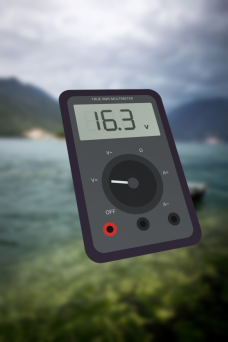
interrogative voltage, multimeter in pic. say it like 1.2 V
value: 16.3 V
